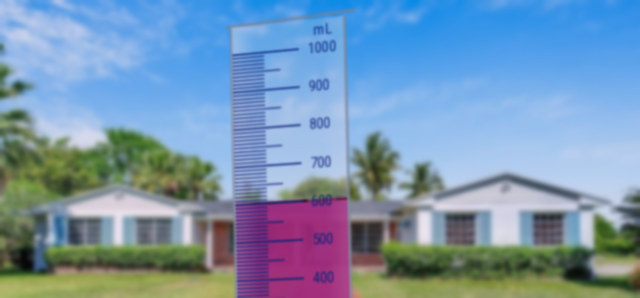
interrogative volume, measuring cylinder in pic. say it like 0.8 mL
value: 600 mL
